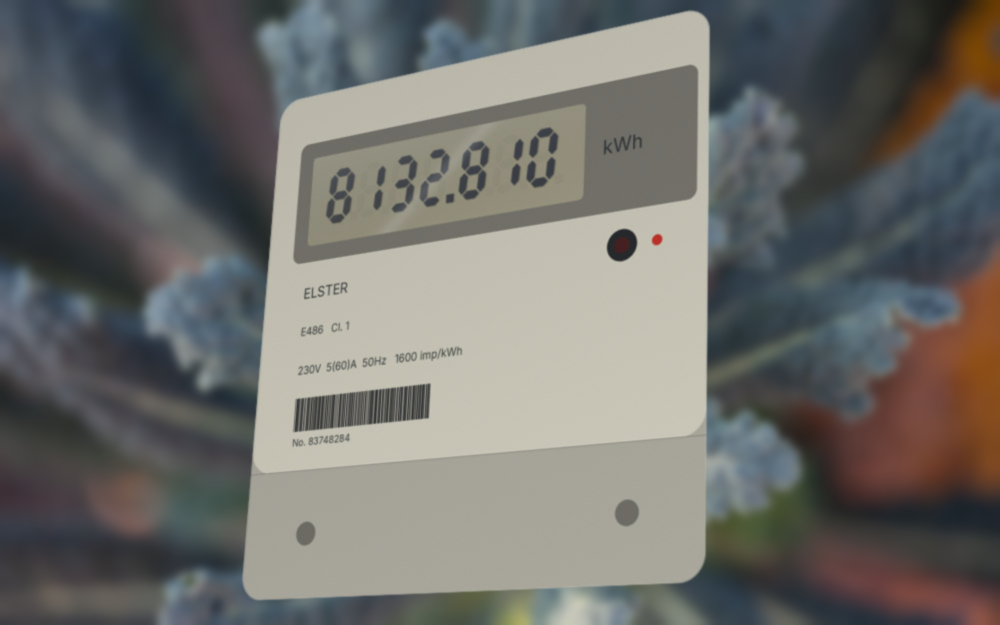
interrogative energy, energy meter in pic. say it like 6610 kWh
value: 8132.810 kWh
